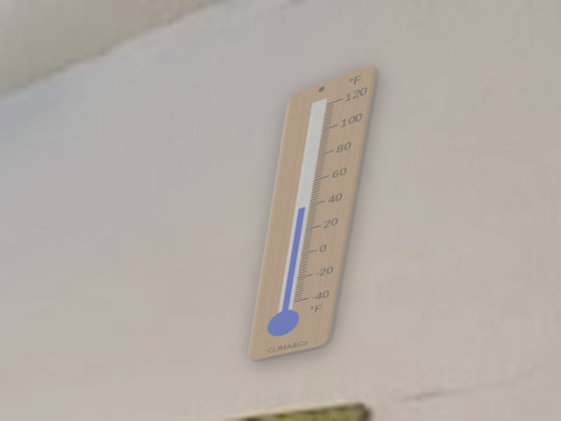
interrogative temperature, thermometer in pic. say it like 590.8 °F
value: 40 °F
